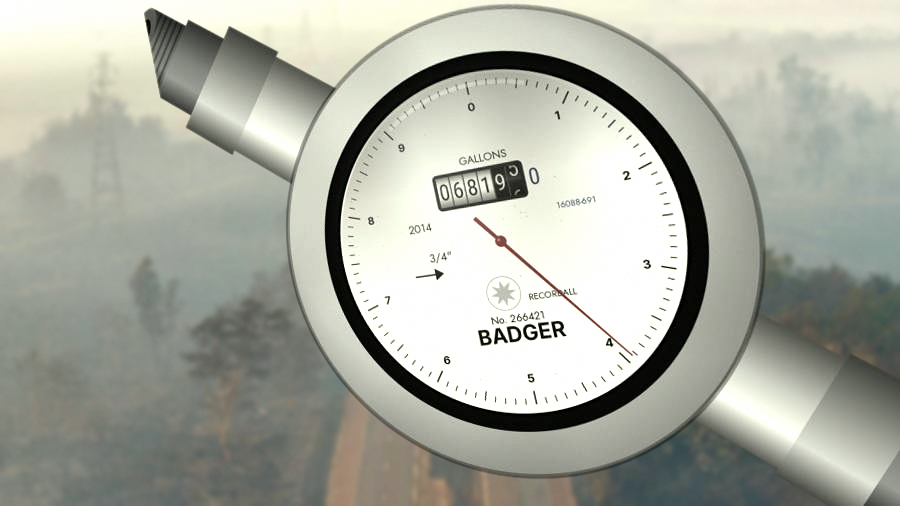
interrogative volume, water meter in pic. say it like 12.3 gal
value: 681953.9 gal
